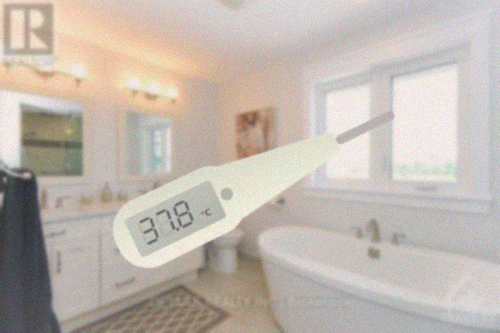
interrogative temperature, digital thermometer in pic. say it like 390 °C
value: 37.8 °C
